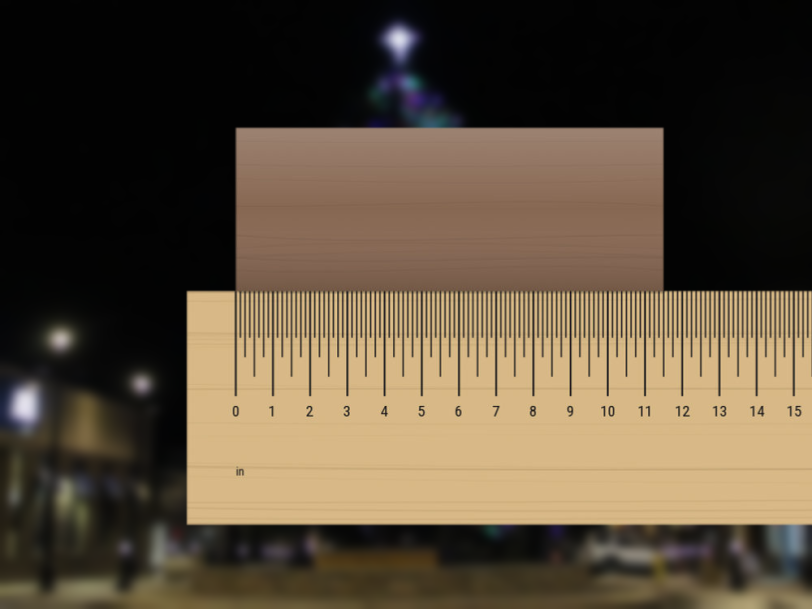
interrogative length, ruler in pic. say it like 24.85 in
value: 11.5 in
